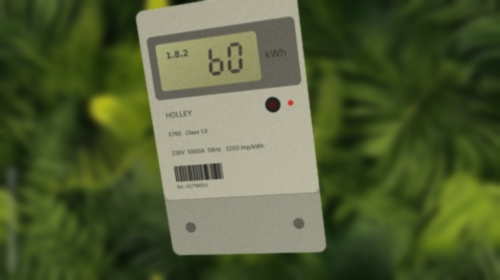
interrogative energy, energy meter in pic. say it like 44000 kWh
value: 60 kWh
